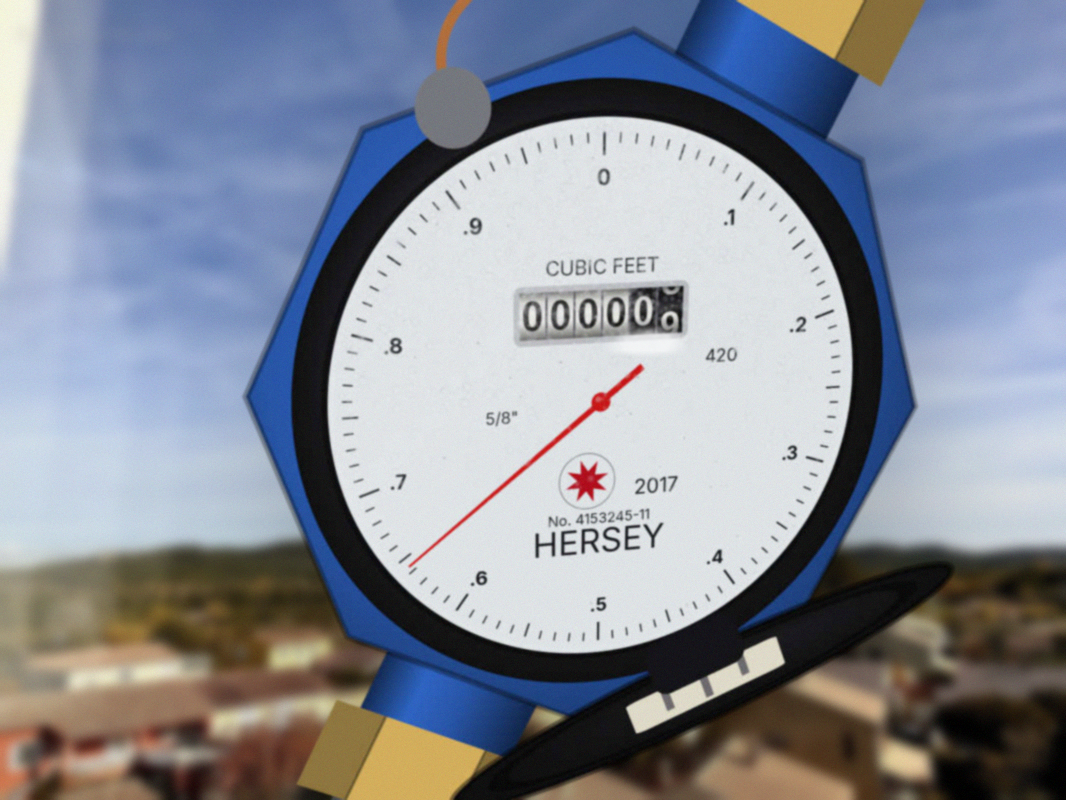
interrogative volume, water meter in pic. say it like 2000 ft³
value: 8.64 ft³
